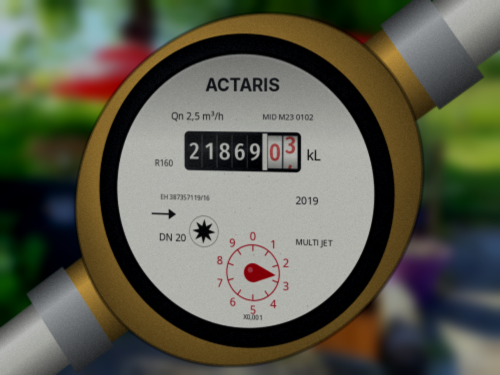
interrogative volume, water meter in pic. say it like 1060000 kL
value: 21869.032 kL
